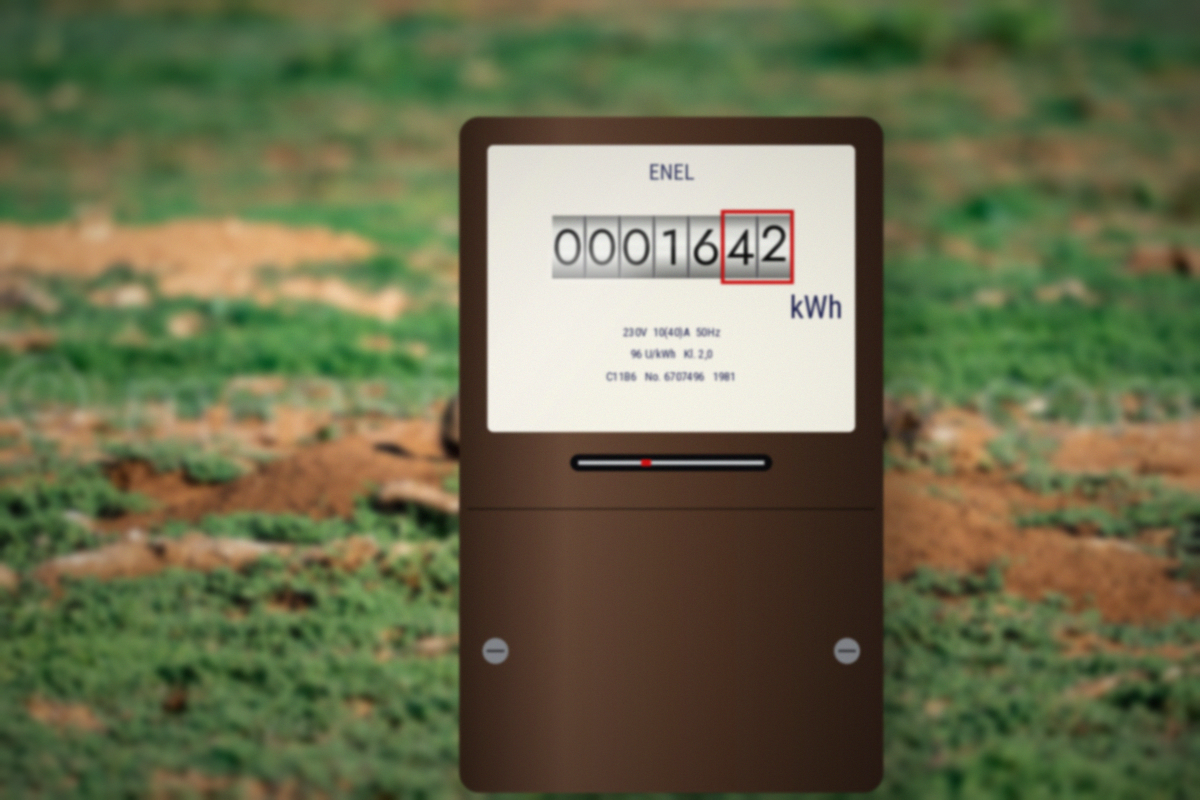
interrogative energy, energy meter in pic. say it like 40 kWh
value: 16.42 kWh
